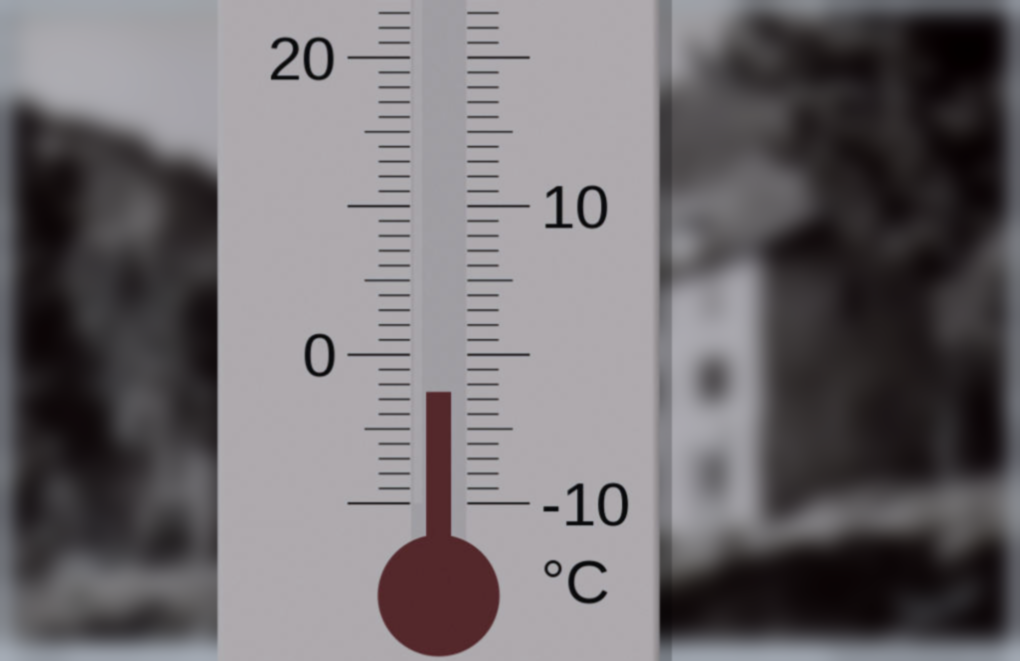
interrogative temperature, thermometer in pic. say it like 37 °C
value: -2.5 °C
